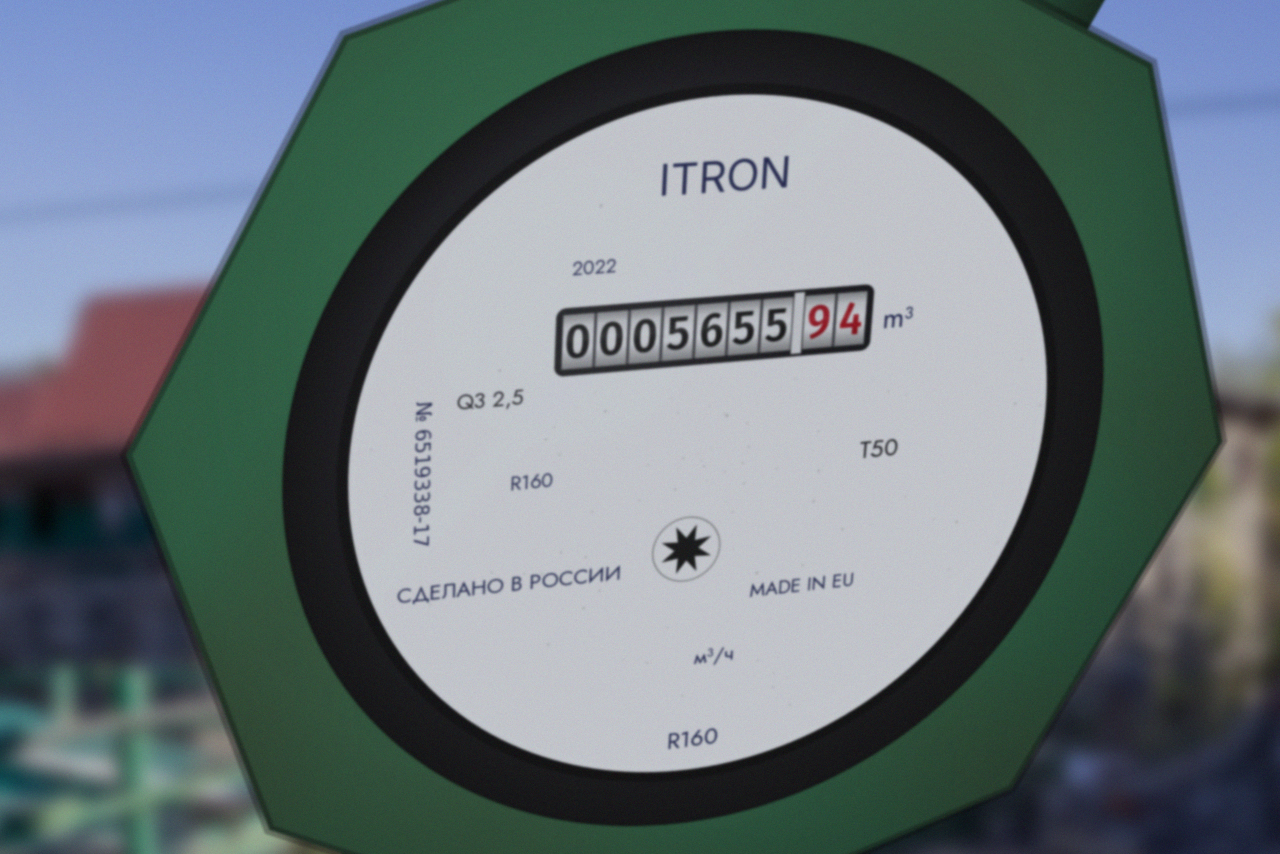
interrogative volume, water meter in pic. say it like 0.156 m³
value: 5655.94 m³
